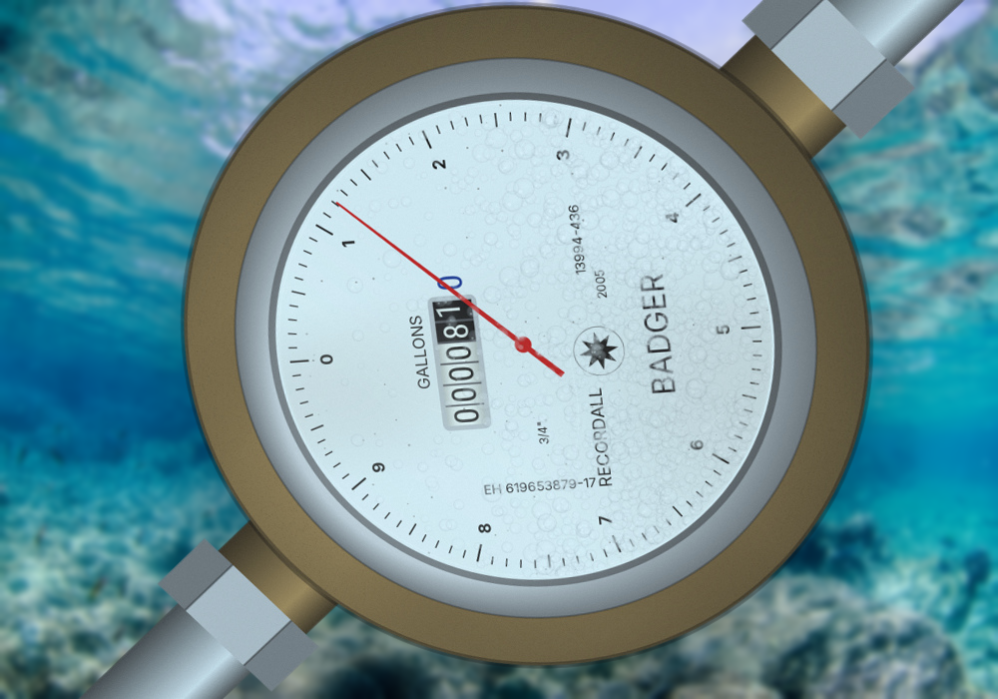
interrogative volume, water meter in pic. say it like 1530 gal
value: 811.2 gal
